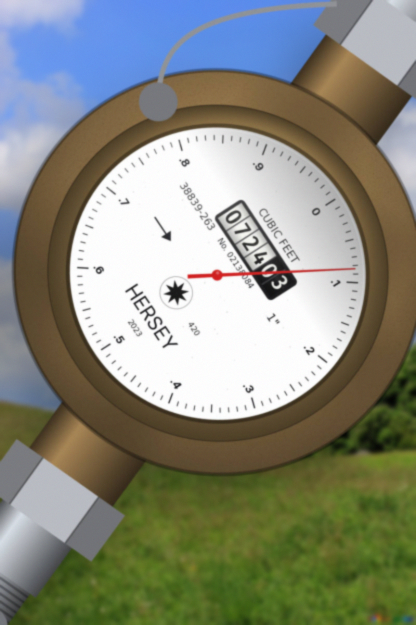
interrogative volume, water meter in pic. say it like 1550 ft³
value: 72403.08 ft³
